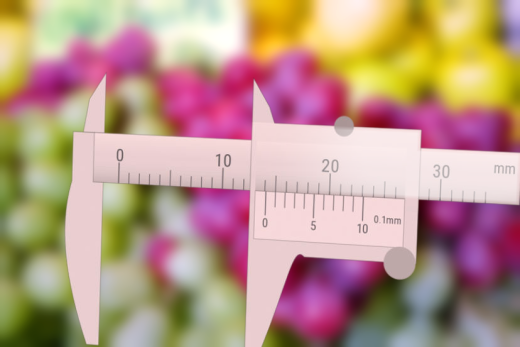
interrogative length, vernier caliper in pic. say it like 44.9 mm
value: 14.1 mm
